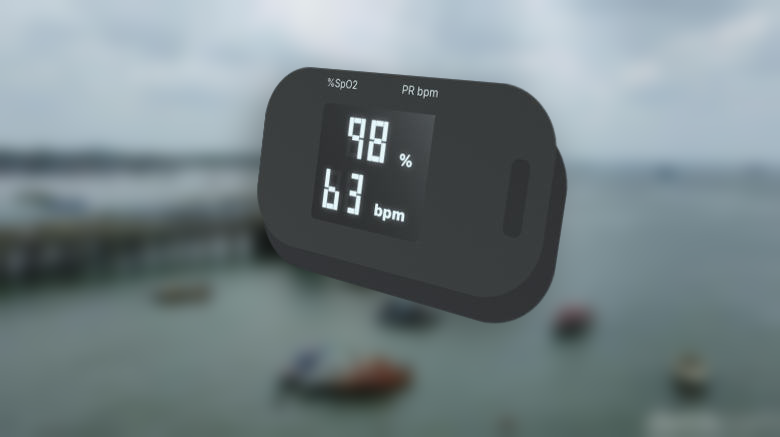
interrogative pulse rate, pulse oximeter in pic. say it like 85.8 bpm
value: 63 bpm
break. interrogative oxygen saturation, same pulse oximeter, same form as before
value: 98 %
